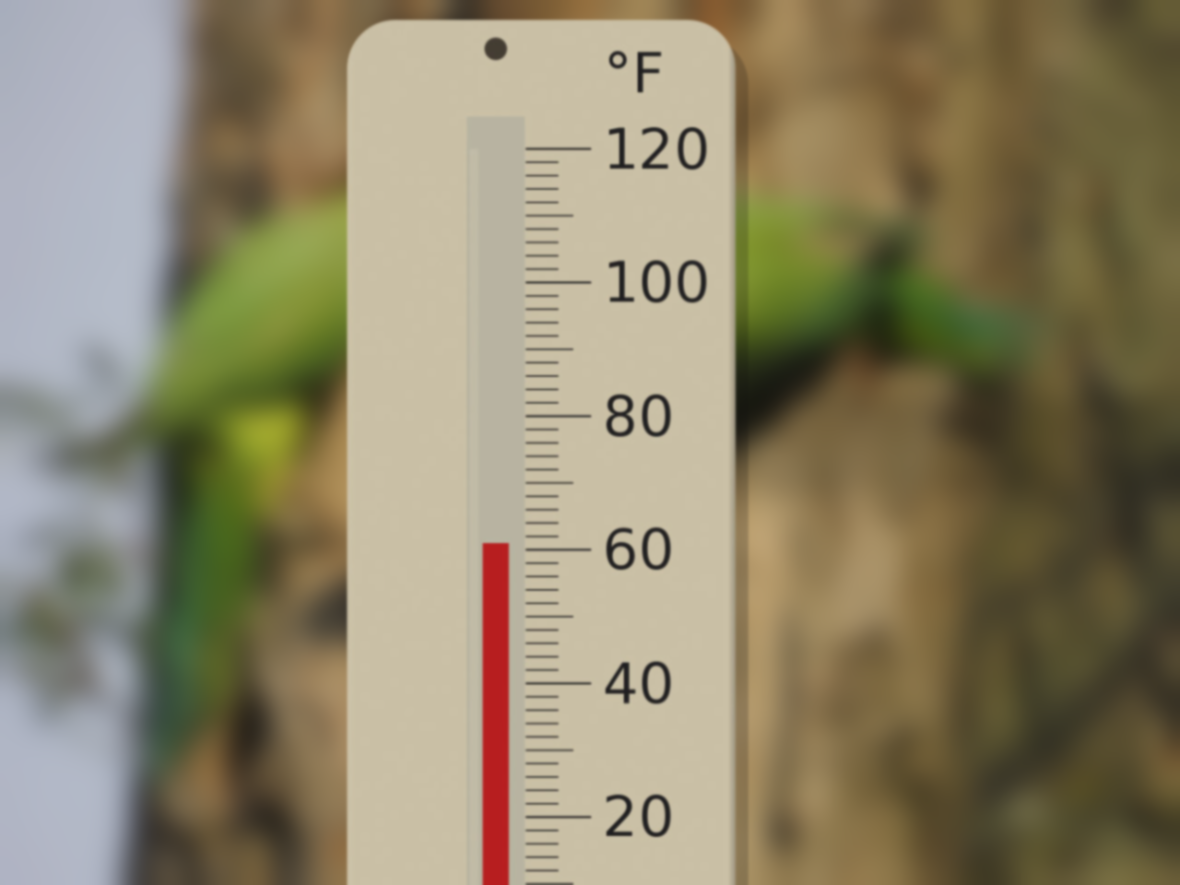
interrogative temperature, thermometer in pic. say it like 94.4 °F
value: 61 °F
